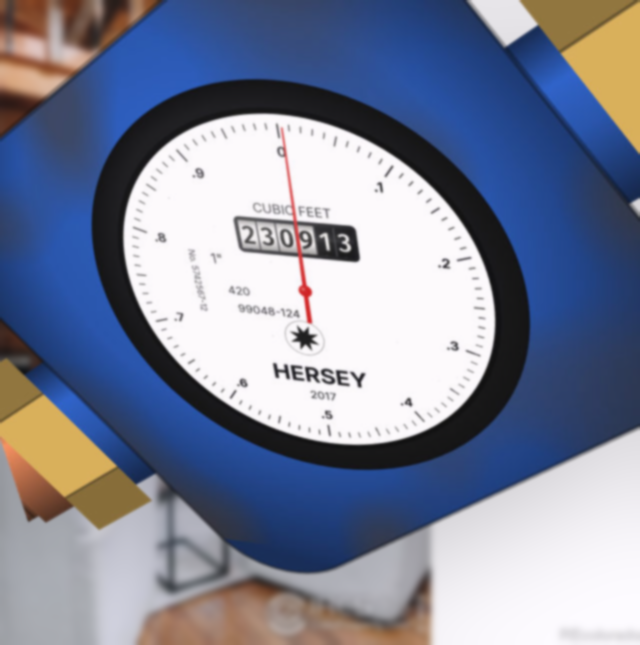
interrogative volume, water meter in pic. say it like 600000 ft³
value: 230913.00 ft³
